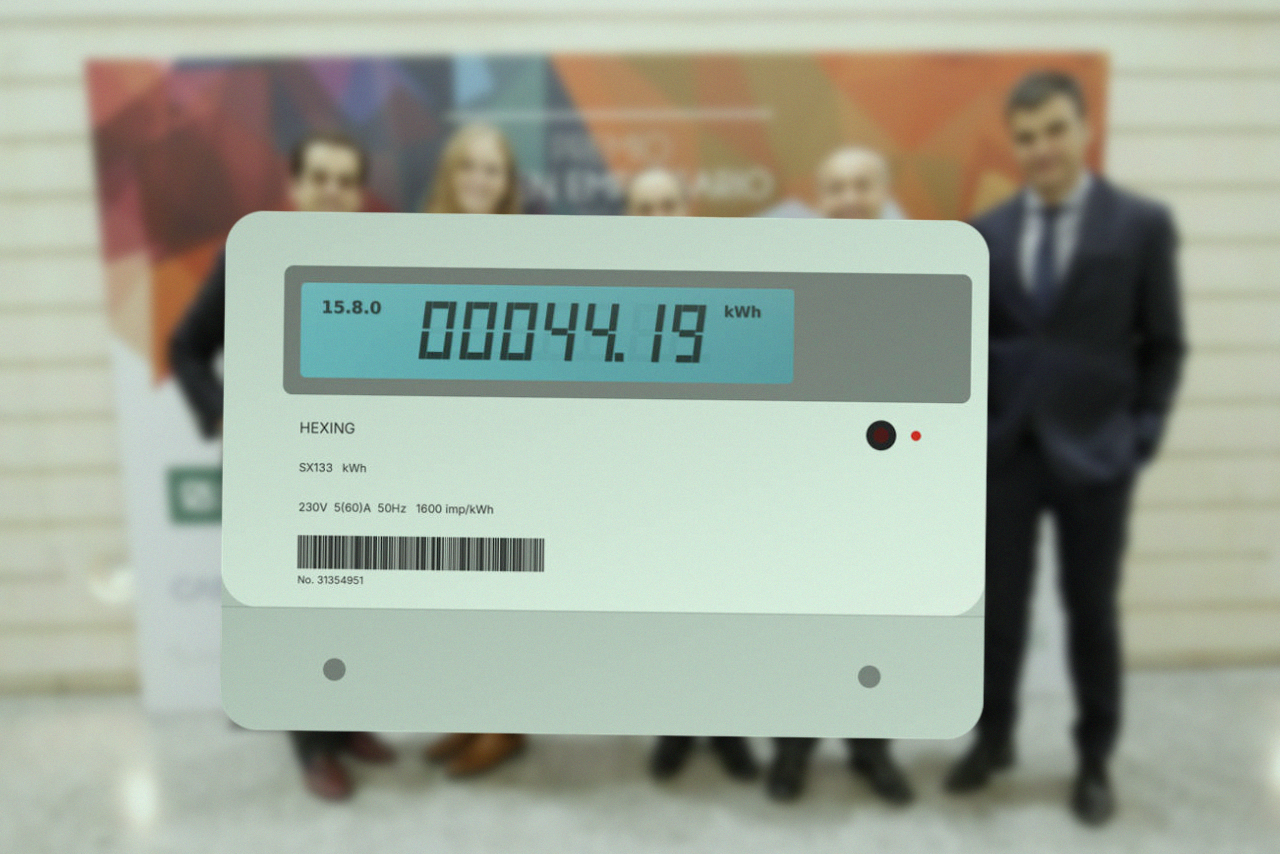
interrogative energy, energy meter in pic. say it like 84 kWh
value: 44.19 kWh
